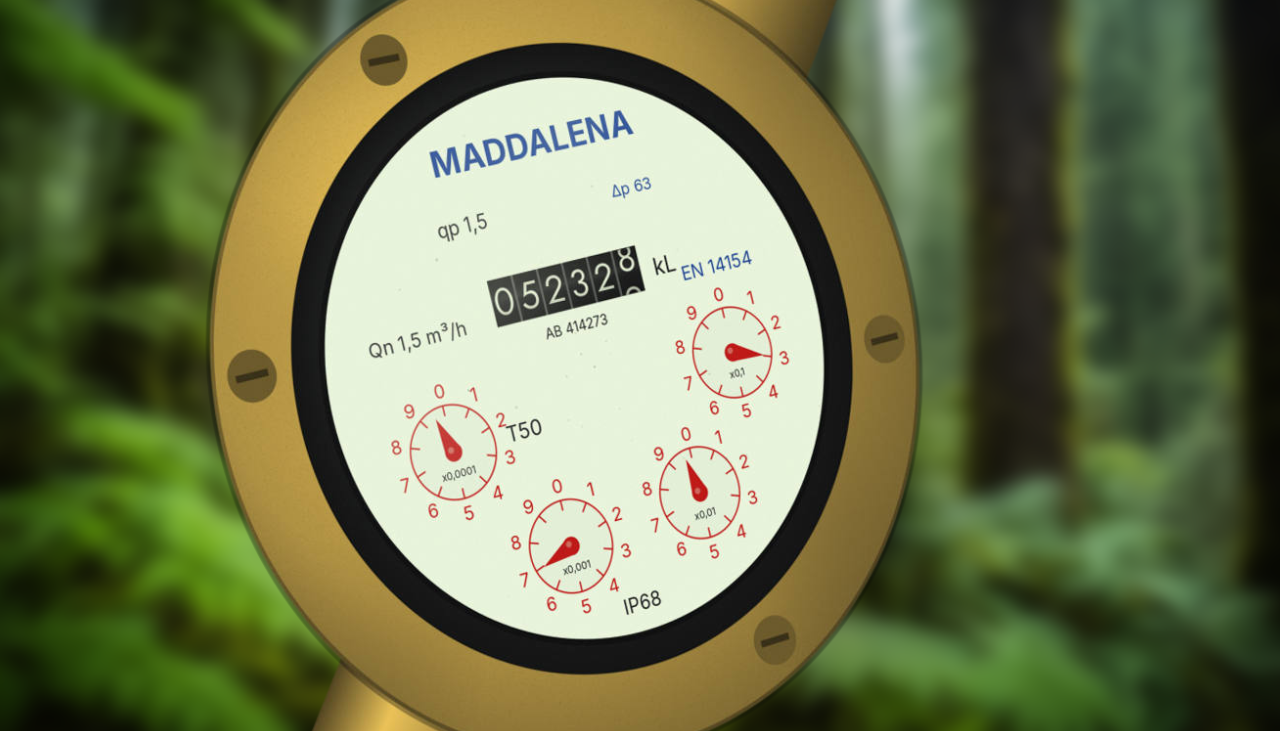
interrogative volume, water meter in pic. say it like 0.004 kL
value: 52328.2969 kL
